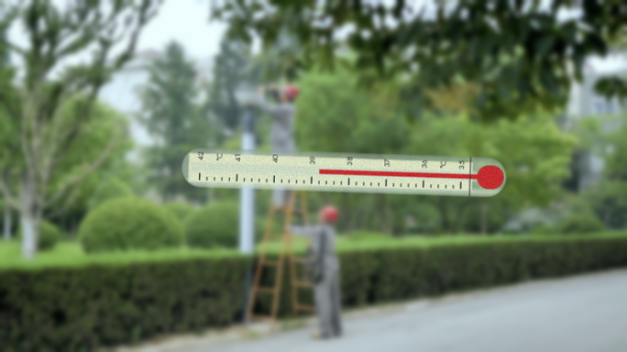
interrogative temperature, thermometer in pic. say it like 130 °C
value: 38.8 °C
